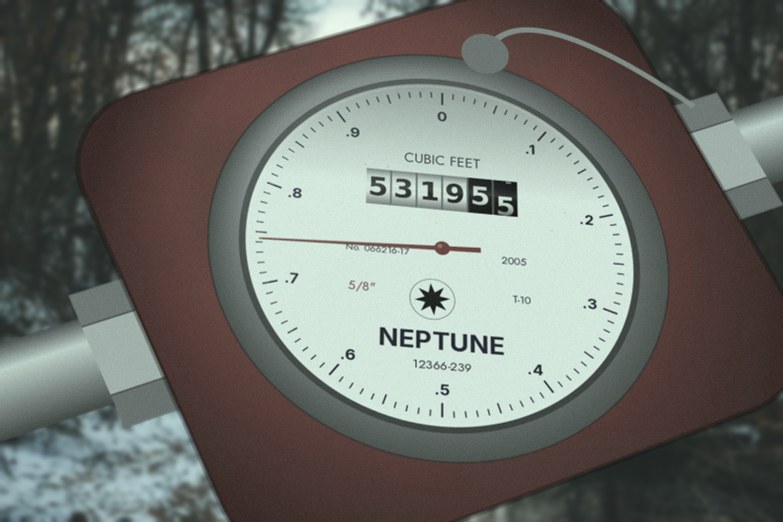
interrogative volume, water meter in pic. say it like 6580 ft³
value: 531954.74 ft³
